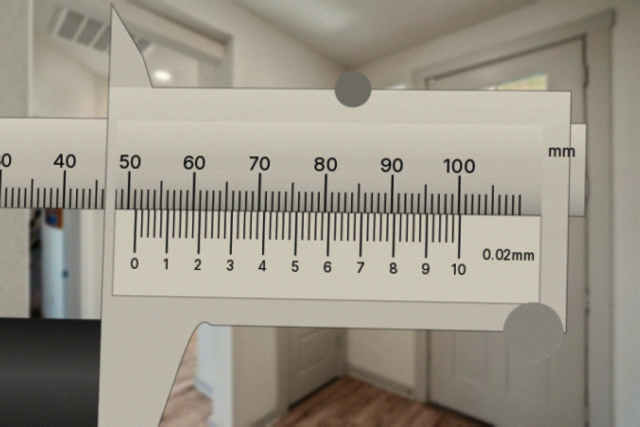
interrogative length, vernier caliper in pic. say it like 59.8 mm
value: 51.2 mm
